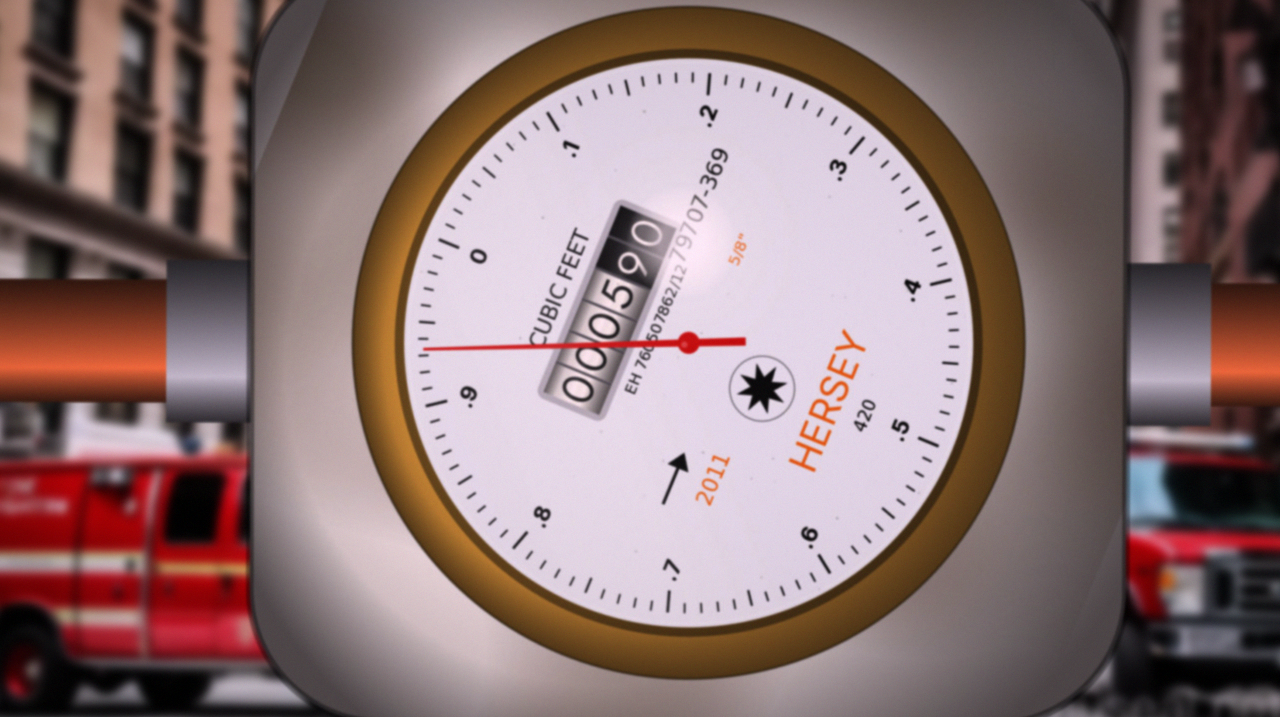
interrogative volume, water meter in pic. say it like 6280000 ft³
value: 589.93 ft³
